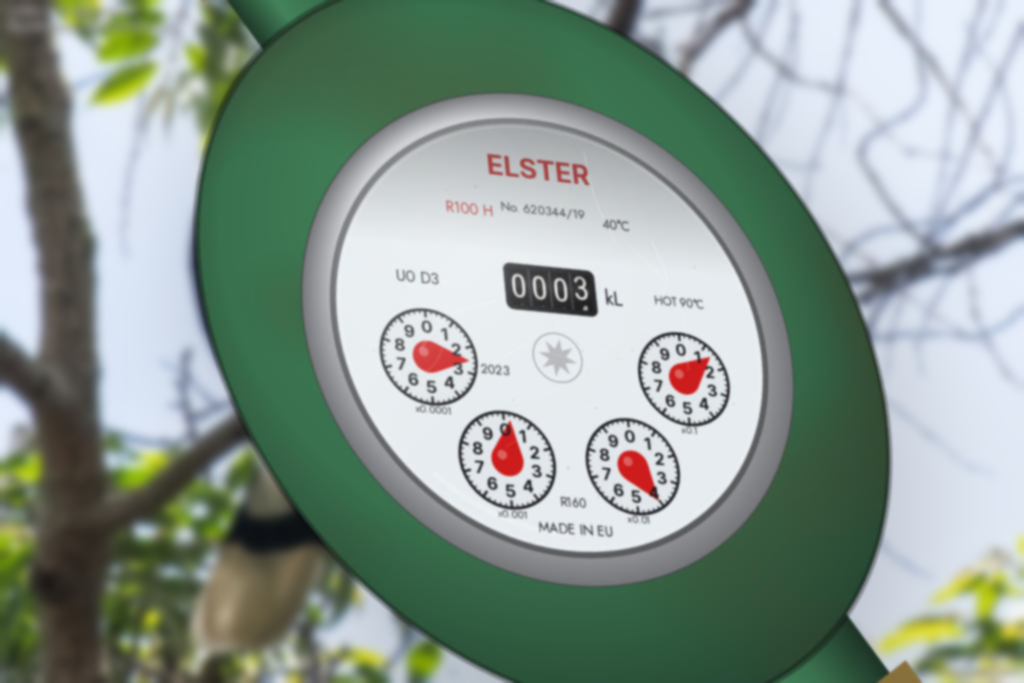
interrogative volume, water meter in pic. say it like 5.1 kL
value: 3.1402 kL
